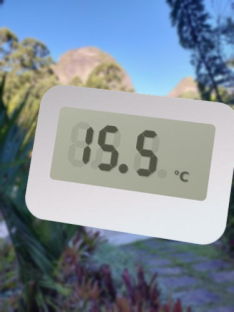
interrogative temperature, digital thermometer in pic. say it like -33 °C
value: 15.5 °C
